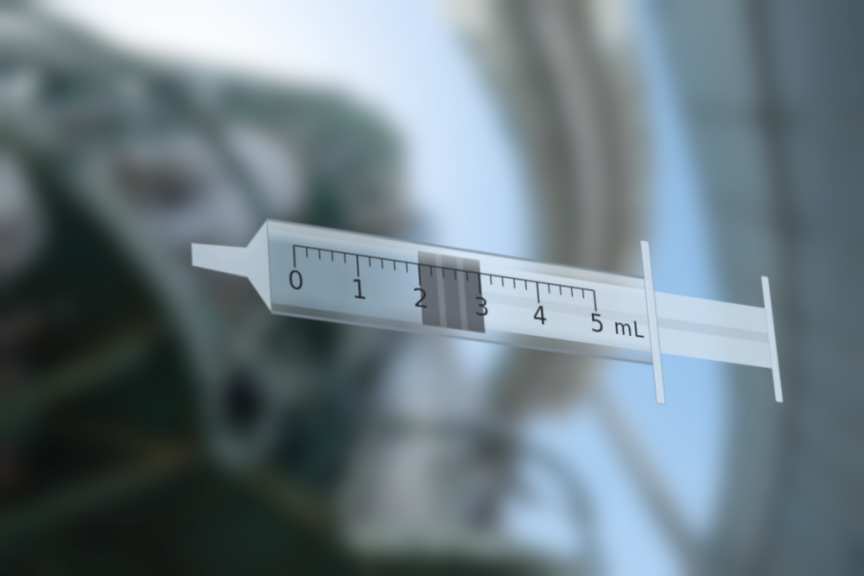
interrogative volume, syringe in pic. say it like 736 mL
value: 2 mL
